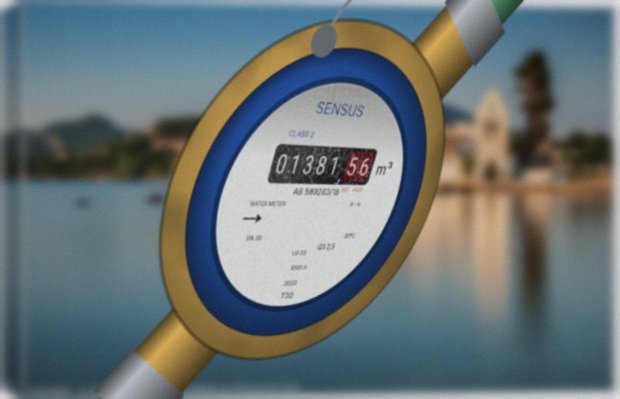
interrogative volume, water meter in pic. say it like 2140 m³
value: 1381.56 m³
